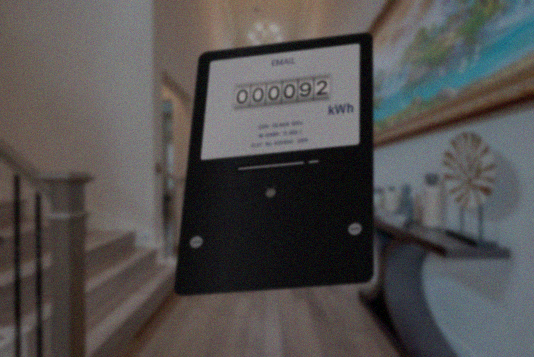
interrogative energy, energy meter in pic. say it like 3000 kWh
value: 92 kWh
